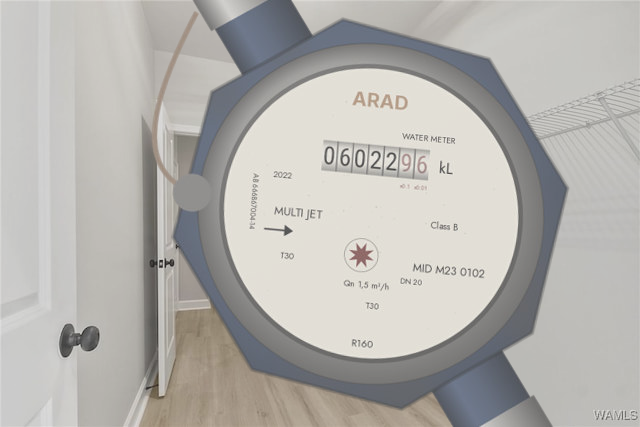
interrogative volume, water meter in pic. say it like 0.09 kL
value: 6022.96 kL
